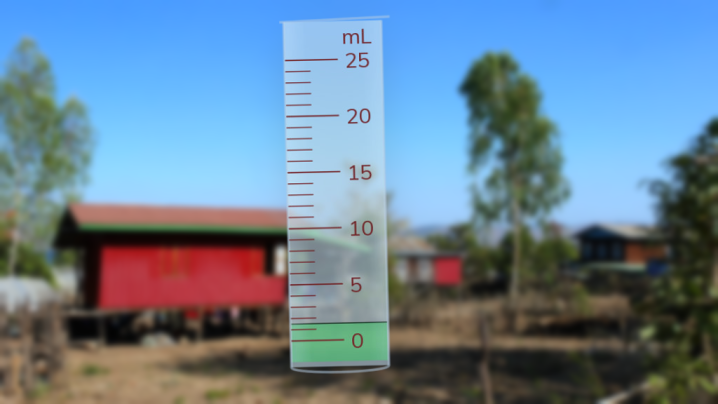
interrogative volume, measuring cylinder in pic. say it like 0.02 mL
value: 1.5 mL
